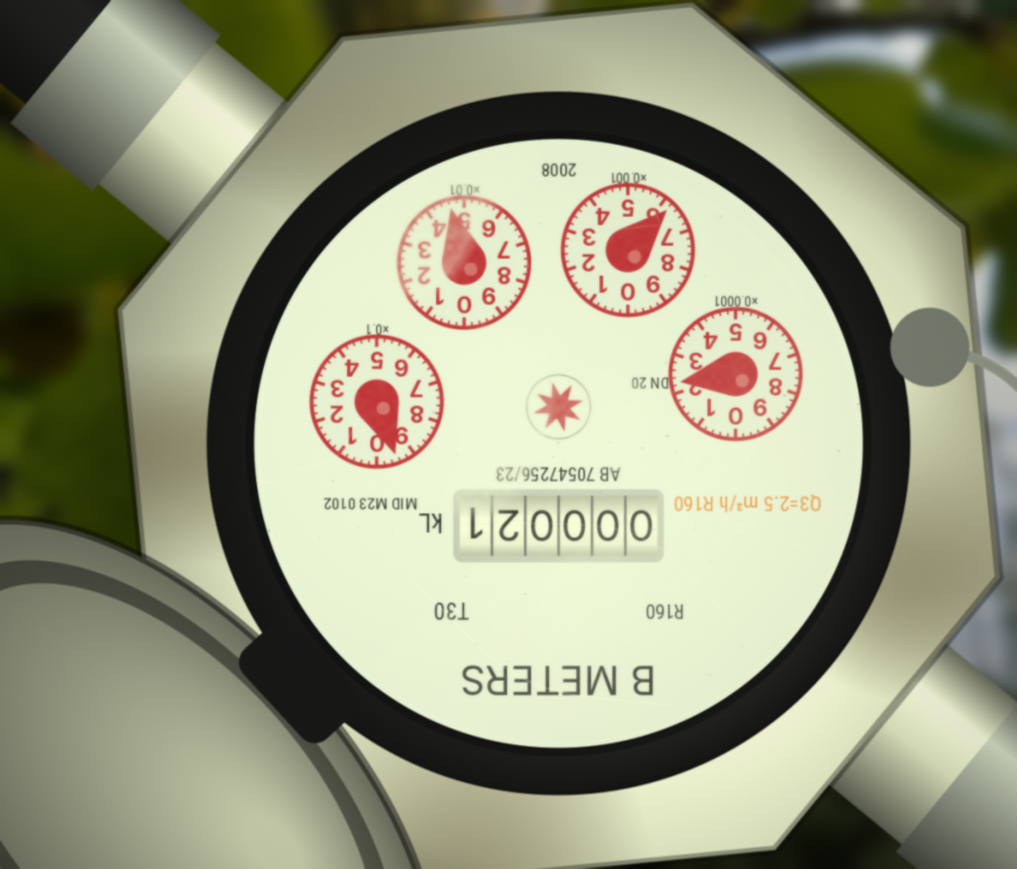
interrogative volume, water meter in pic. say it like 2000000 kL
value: 20.9462 kL
